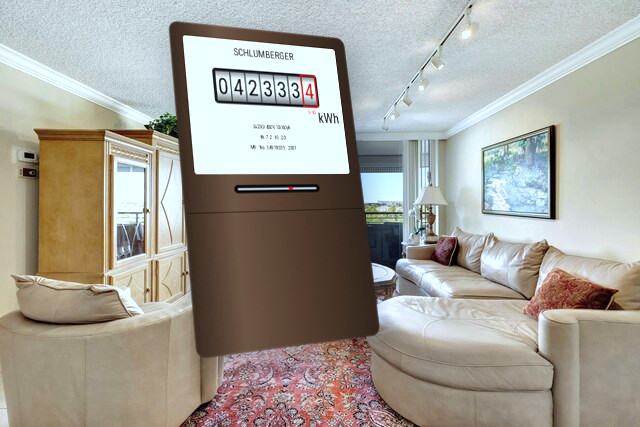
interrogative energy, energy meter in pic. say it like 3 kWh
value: 42333.4 kWh
